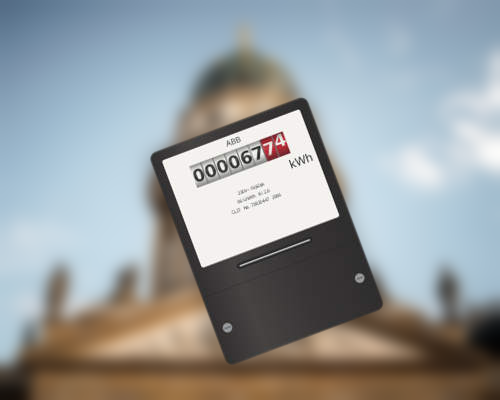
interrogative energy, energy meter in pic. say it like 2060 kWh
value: 67.74 kWh
